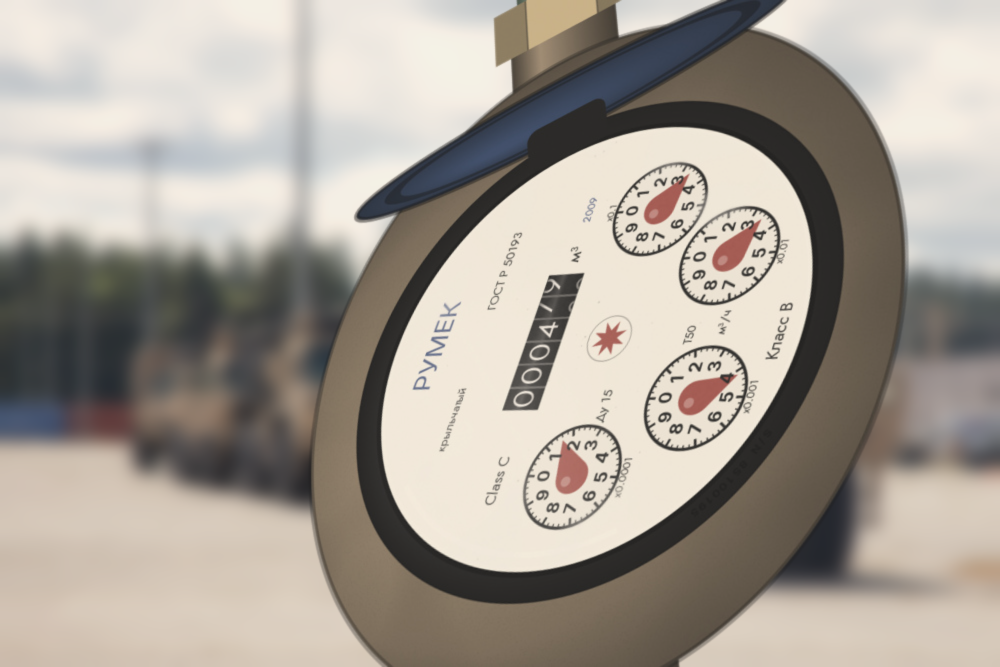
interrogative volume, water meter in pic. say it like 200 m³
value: 479.3341 m³
